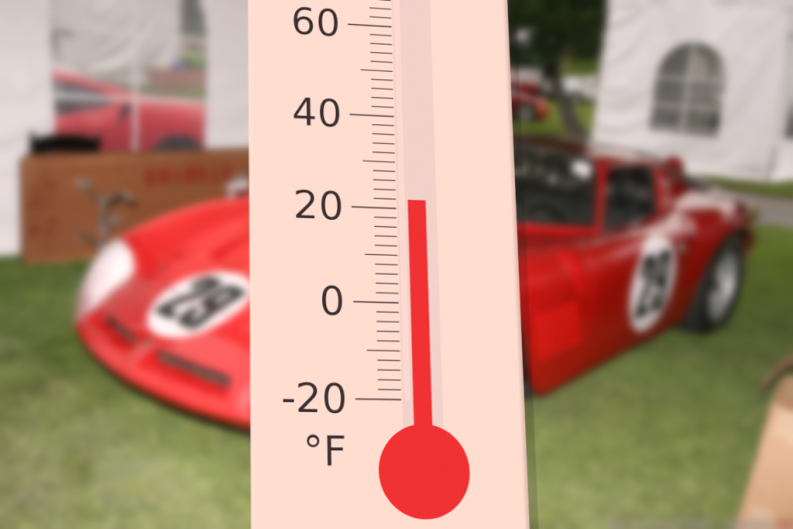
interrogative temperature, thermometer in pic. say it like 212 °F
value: 22 °F
